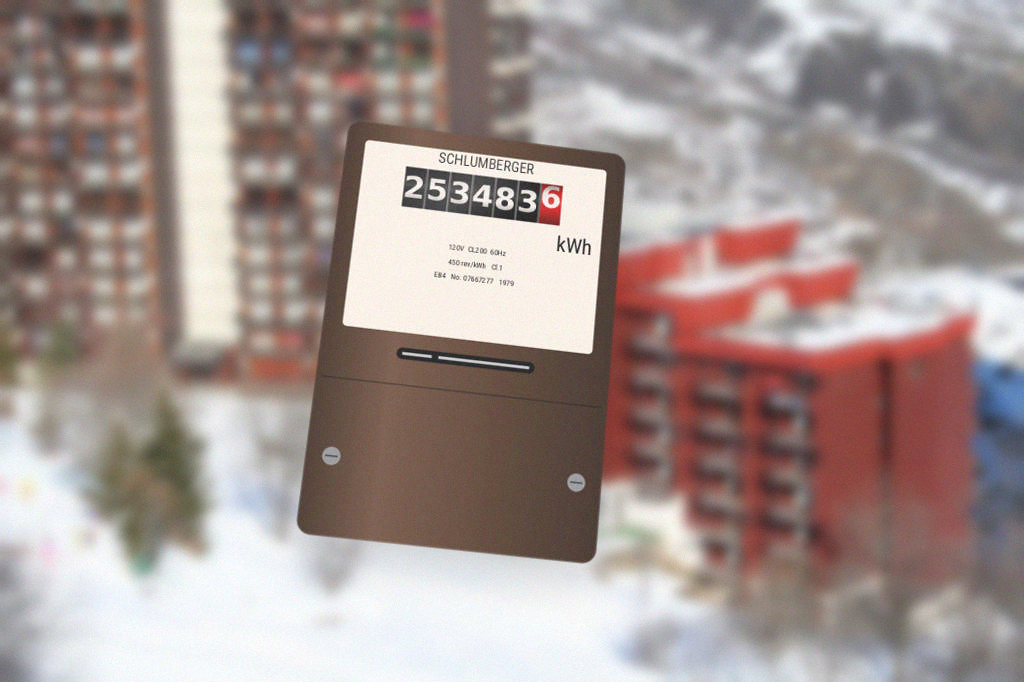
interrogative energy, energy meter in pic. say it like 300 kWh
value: 253483.6 kWh
